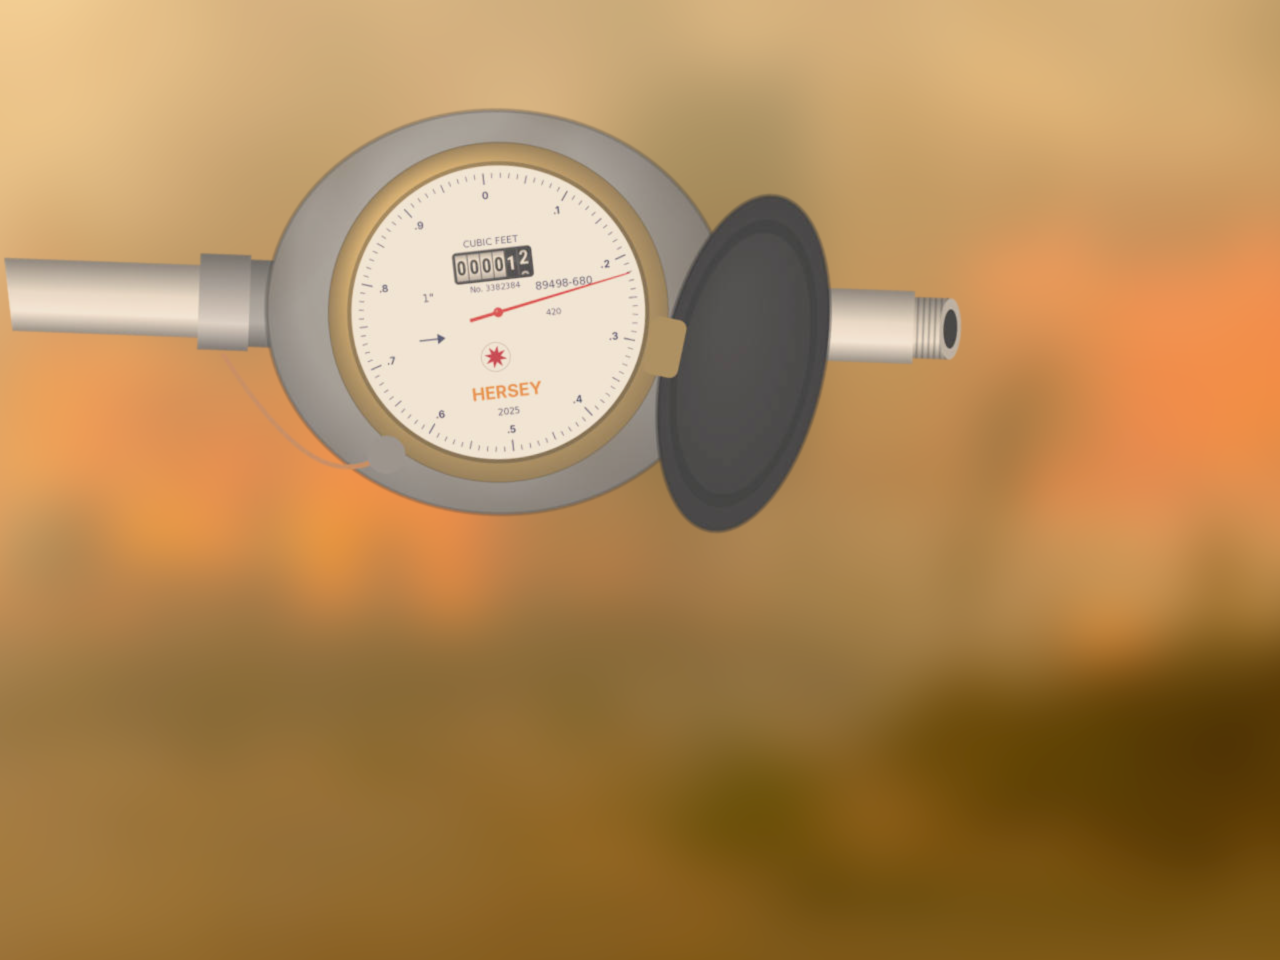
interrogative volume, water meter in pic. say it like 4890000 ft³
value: 12.22 ft³
